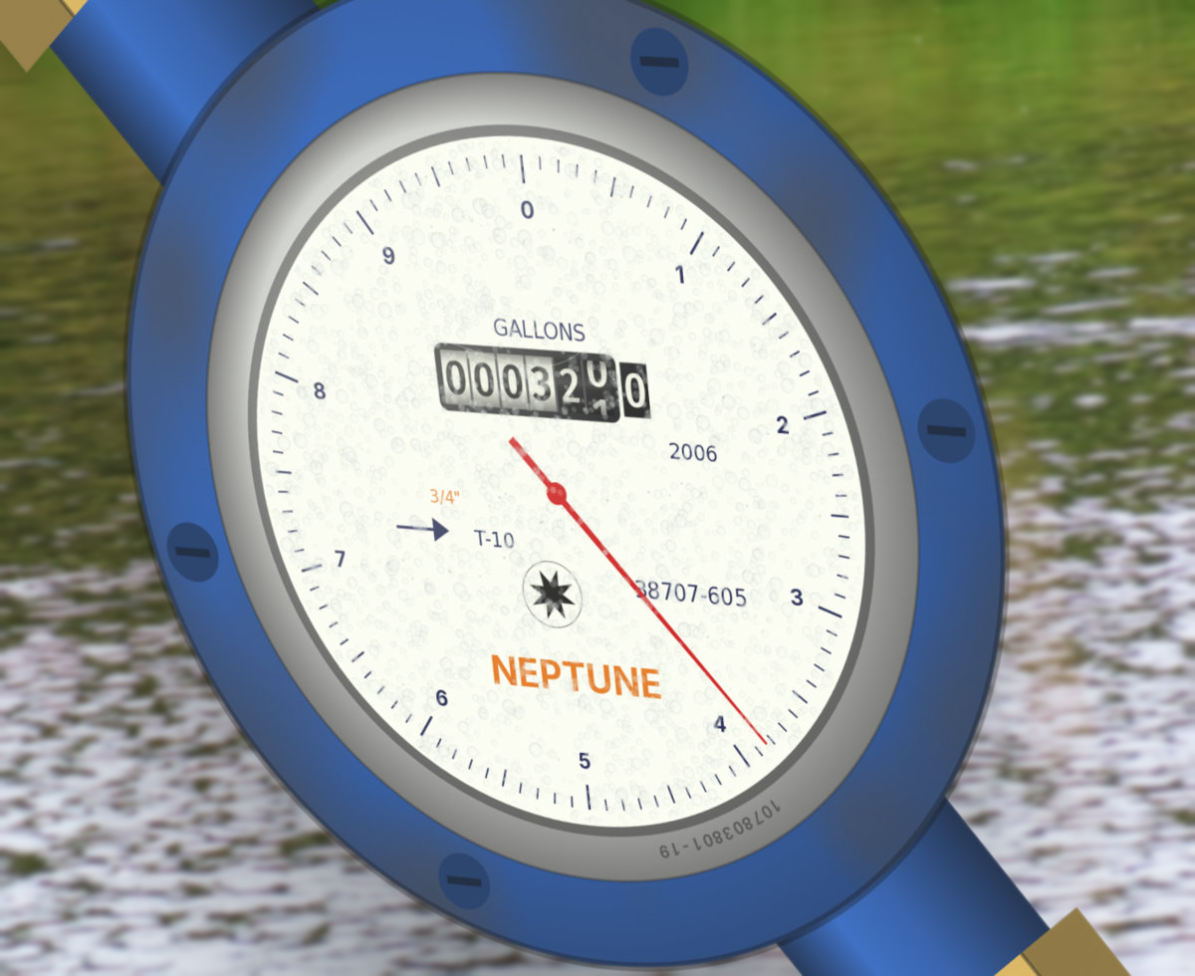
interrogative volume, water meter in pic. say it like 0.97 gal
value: 3203.8 gal
